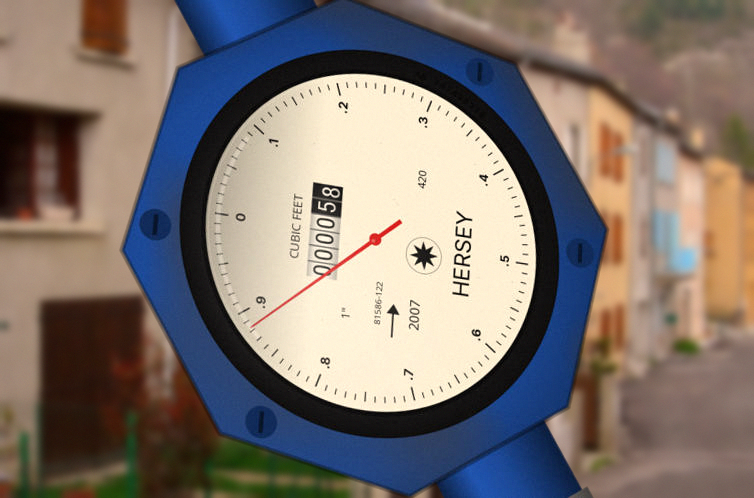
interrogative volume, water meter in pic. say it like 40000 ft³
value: 57.88 ft³
